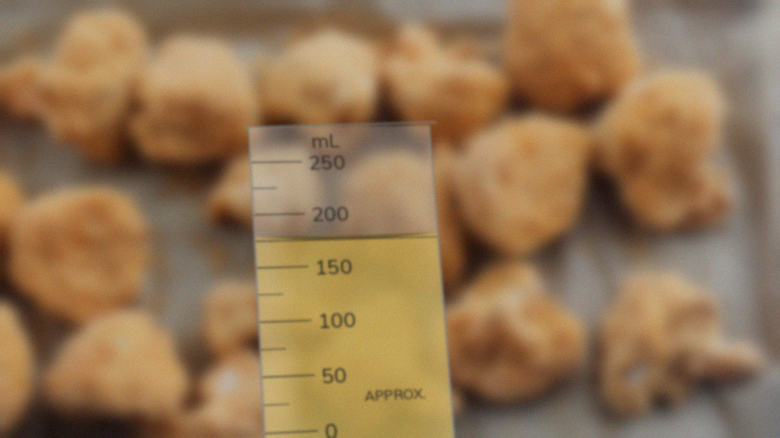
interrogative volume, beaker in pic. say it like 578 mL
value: 175 mL
